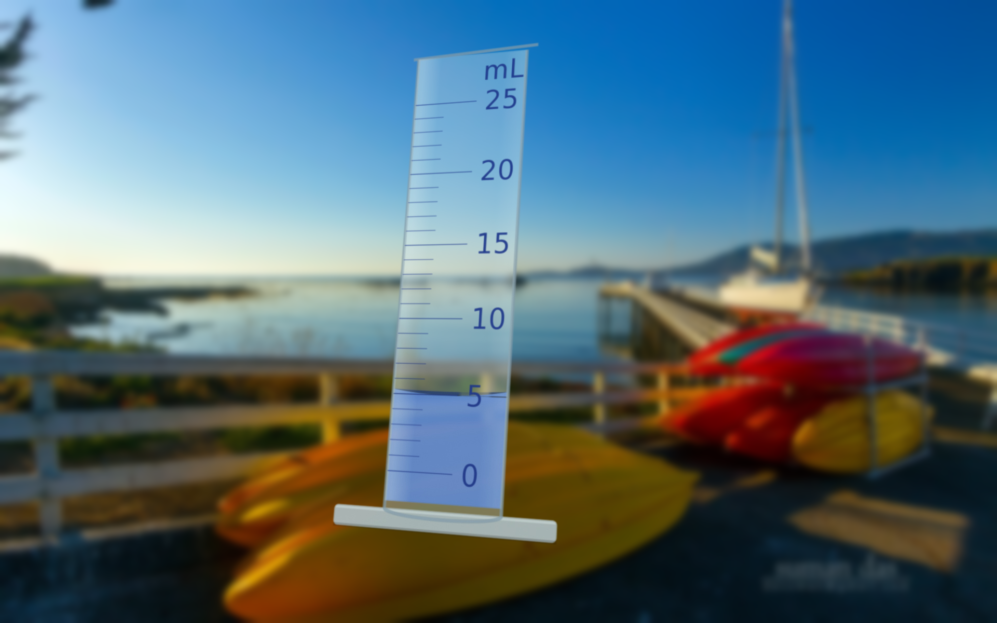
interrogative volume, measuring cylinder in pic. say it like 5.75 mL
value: 5 mL
